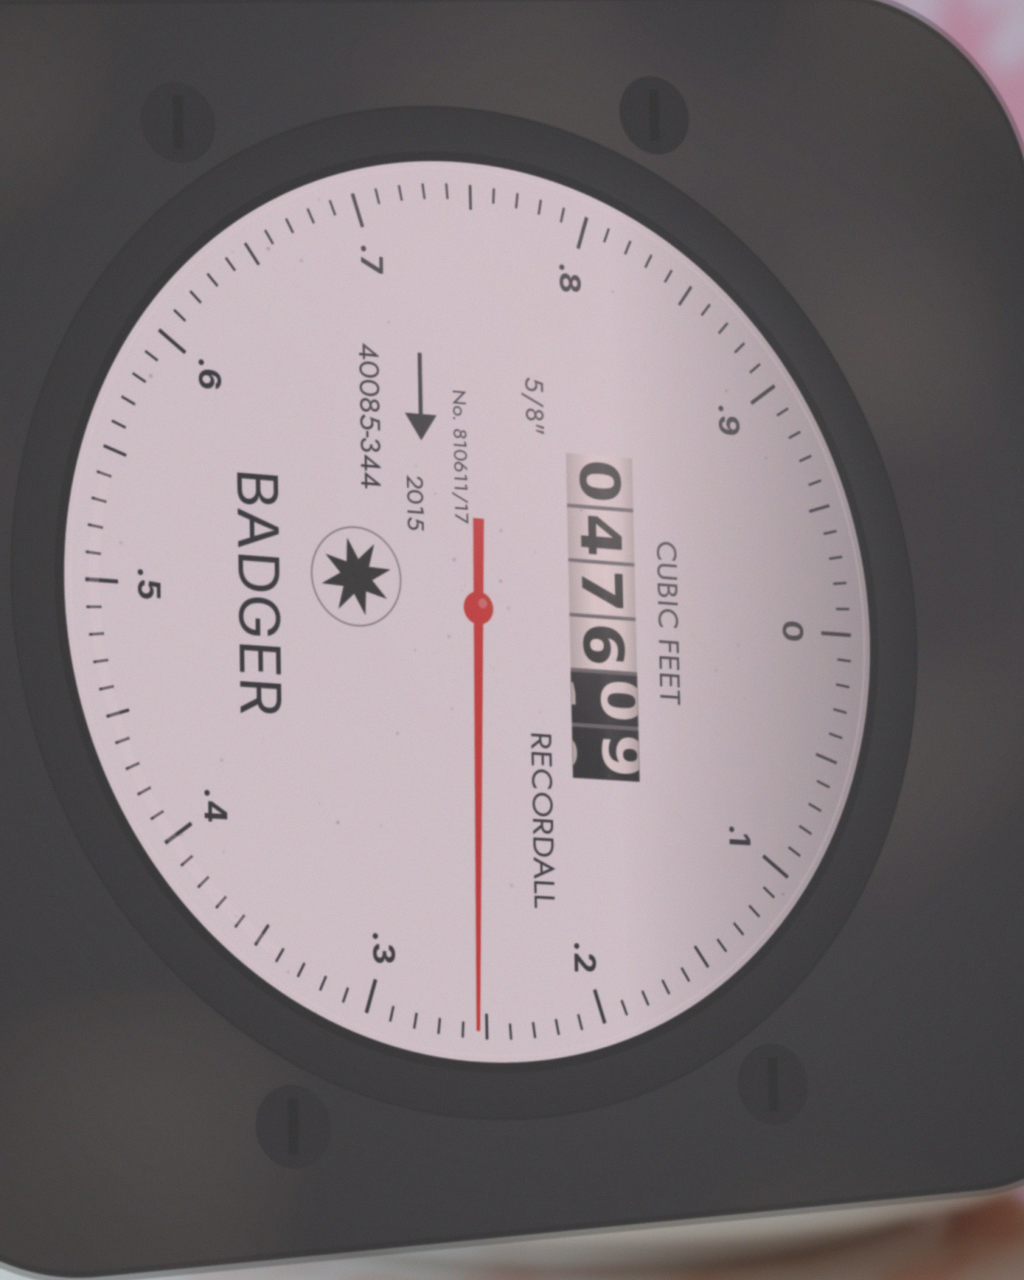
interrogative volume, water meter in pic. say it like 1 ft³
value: 47609.25 ft³
